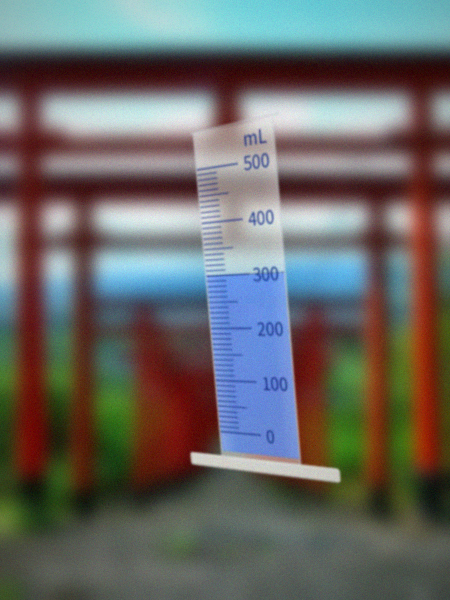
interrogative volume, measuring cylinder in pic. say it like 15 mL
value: 300 mL
